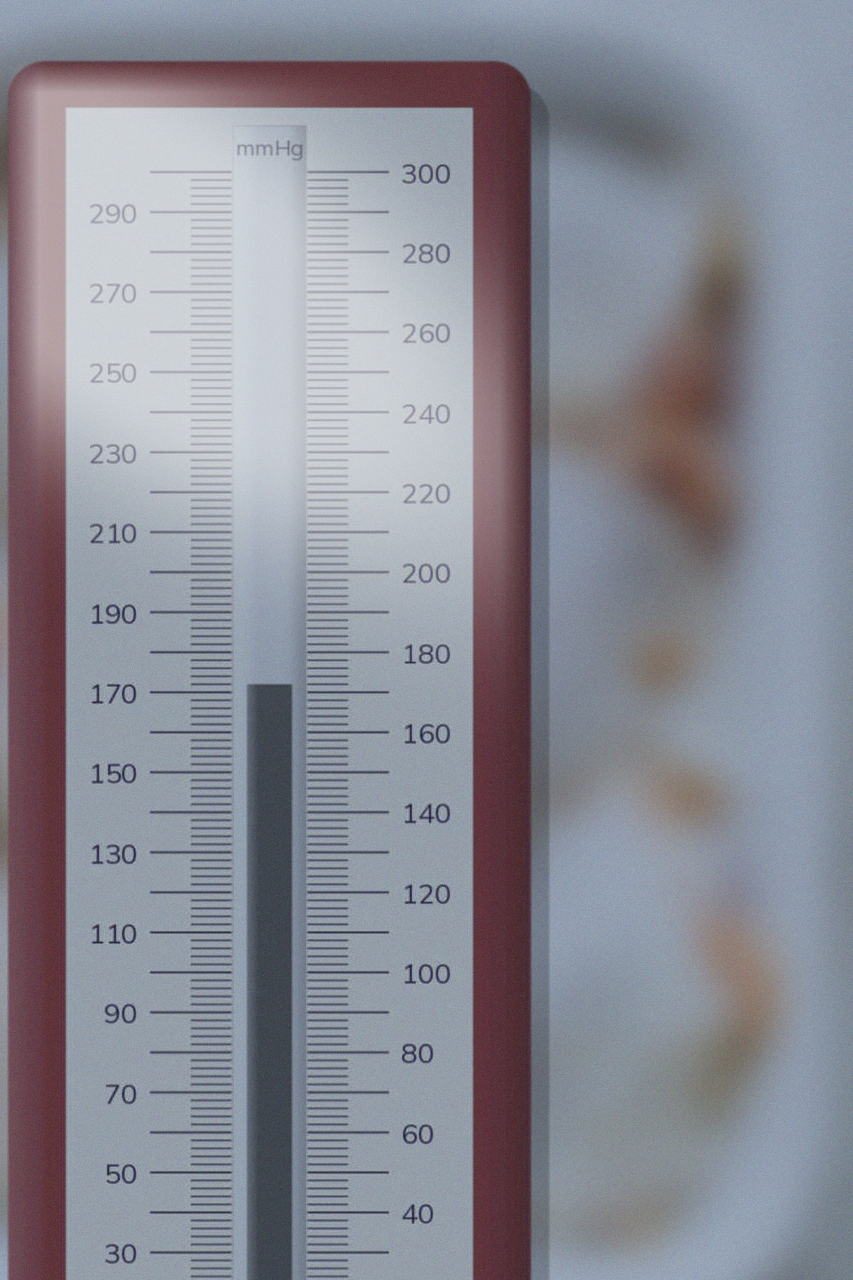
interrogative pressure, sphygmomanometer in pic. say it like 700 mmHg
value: 172 mmHg
